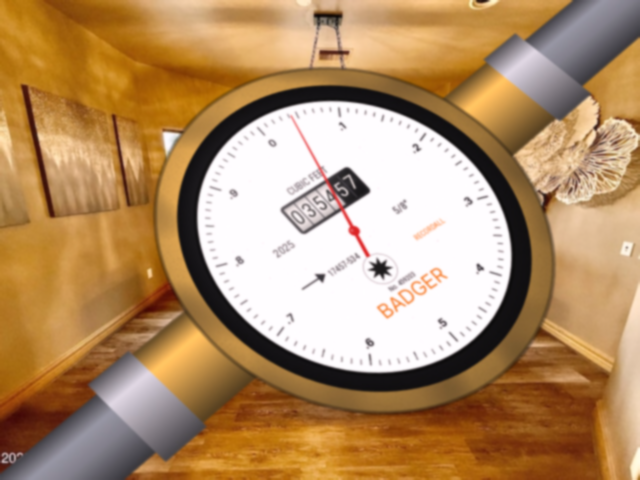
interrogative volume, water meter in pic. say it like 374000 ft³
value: 35457.04 ft³
